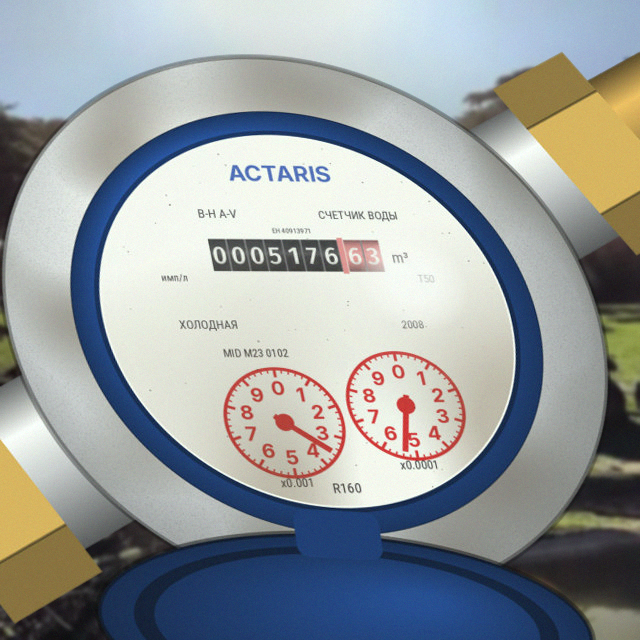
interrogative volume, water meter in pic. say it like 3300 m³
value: 5176.6335 m³
